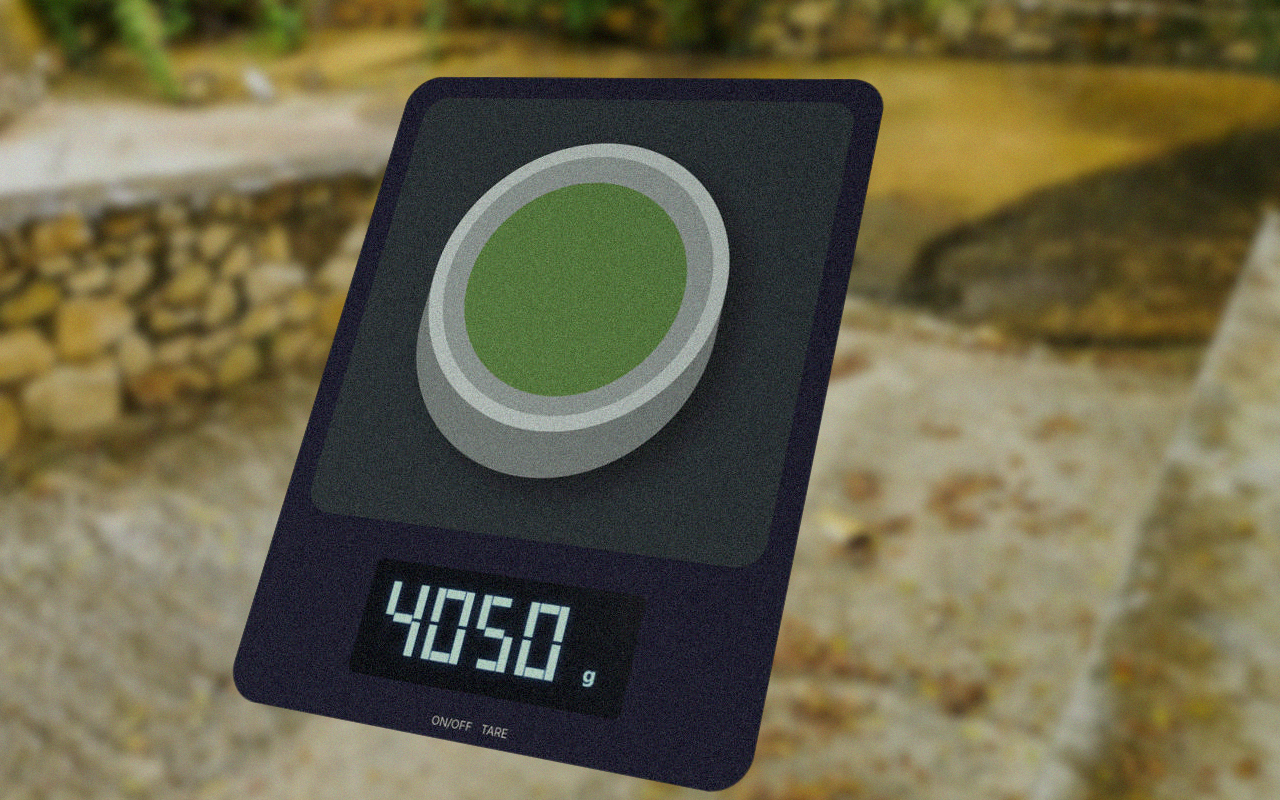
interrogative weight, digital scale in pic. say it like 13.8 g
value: 4050 g
